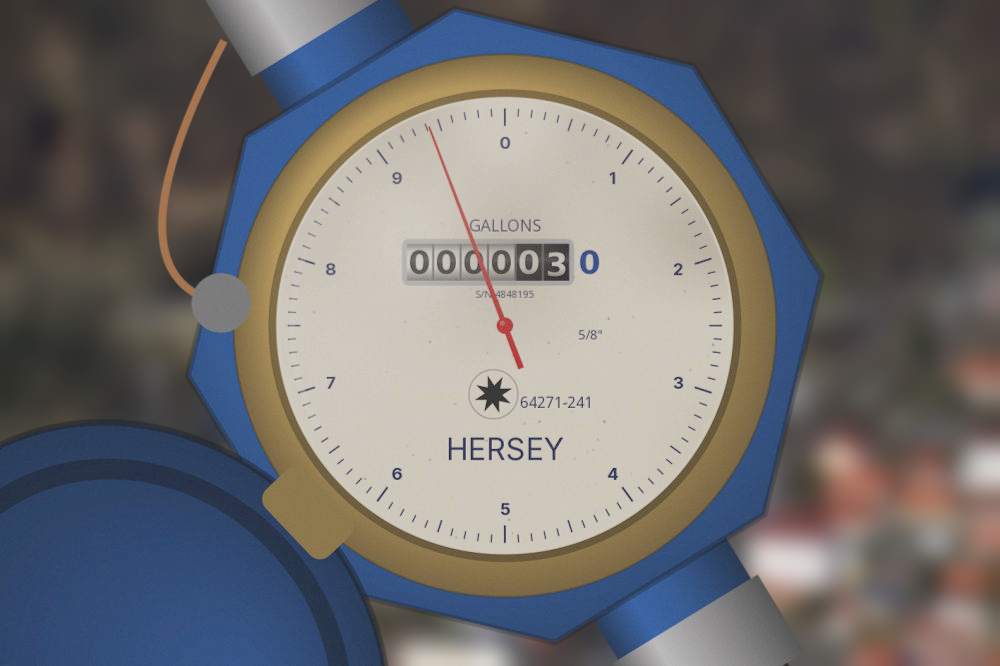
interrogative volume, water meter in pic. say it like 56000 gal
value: 29.4 gal
